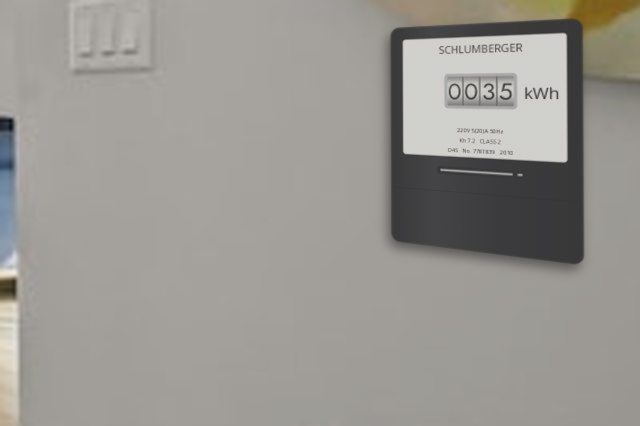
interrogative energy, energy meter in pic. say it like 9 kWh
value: 35 kWh
